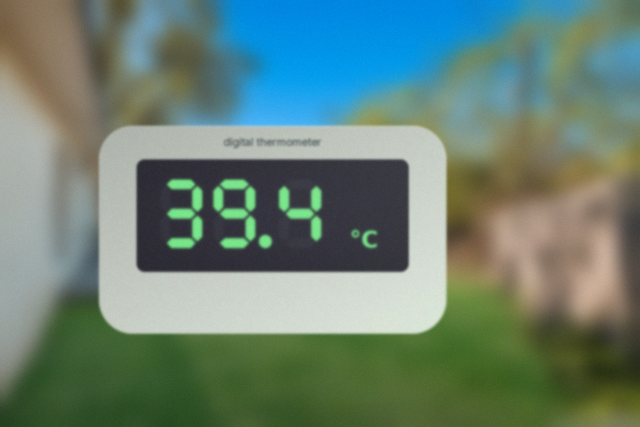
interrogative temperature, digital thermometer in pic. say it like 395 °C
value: 39.4 °C
